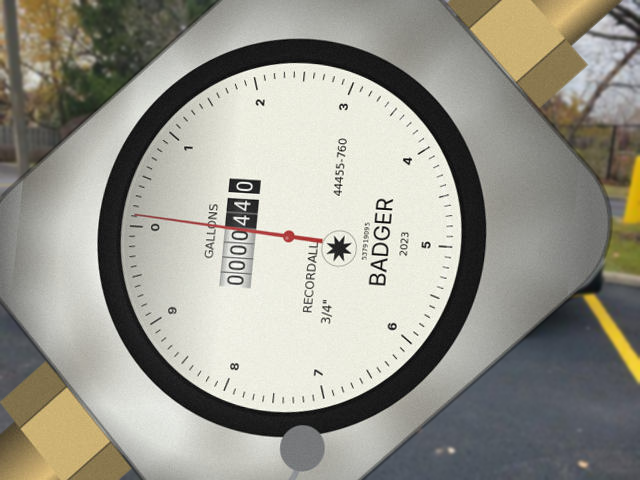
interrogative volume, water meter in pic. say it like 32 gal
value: 440.1 gal
